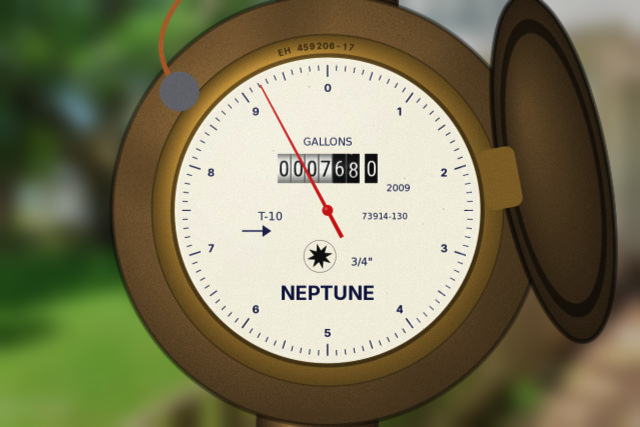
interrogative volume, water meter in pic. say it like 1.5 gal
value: 7679.2 gal
